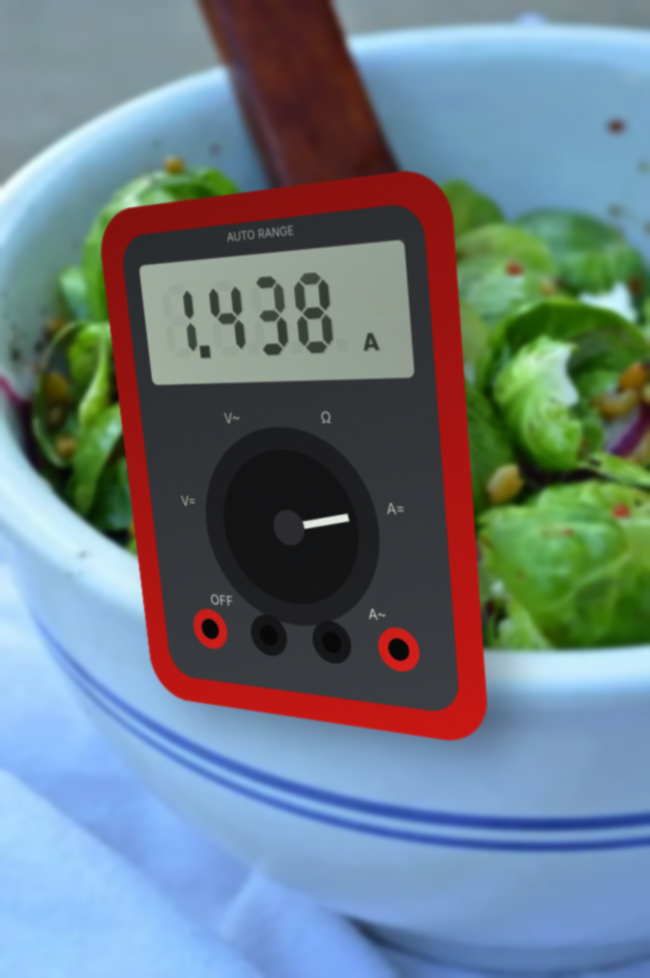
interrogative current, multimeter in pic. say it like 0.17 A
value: 1.438 A
